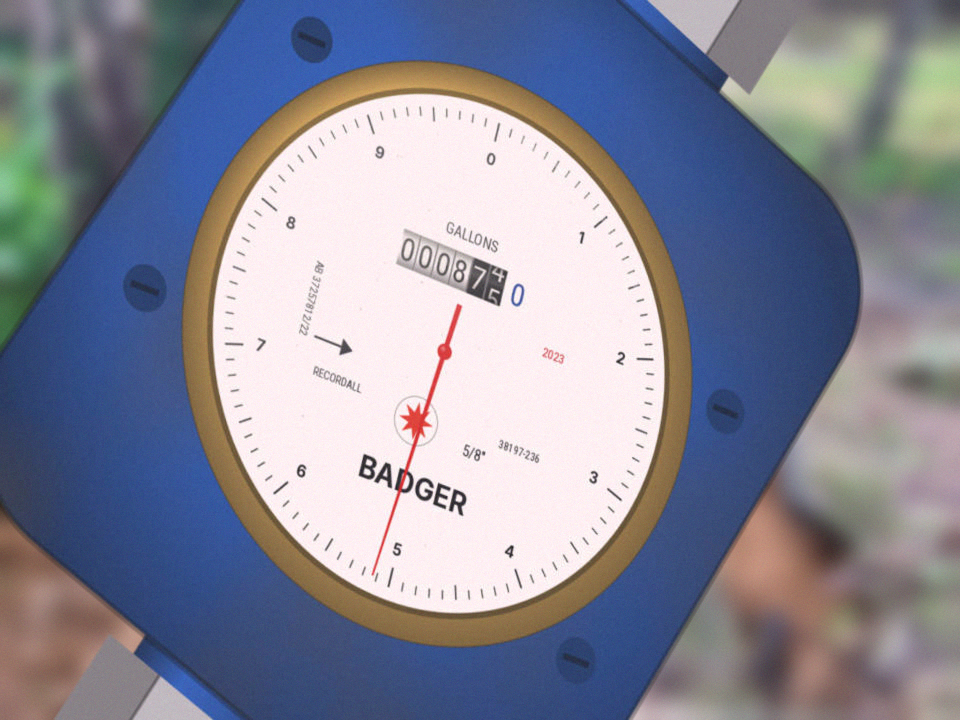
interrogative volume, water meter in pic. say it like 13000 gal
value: 8745.1 gal
